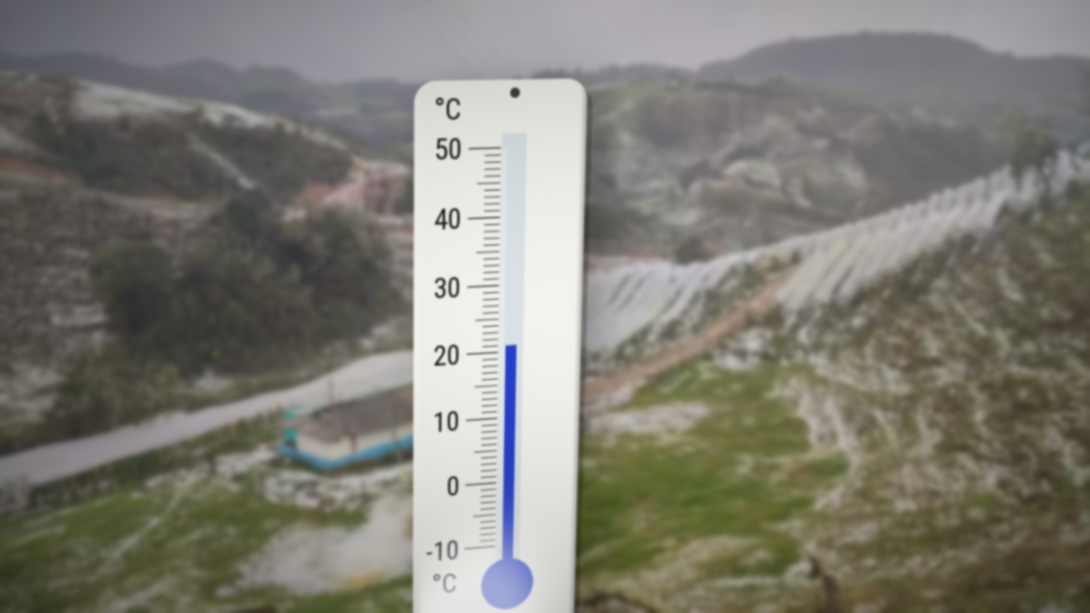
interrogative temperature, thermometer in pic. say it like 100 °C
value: 21 °C
